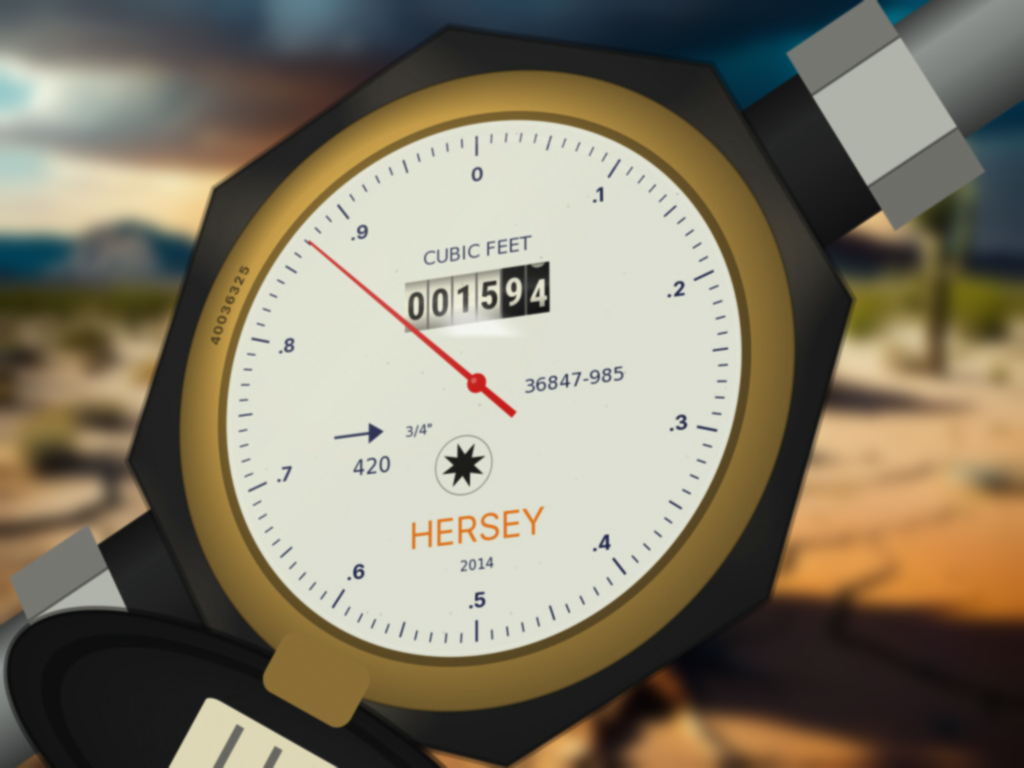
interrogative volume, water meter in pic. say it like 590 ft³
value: 1593.87 ft³
